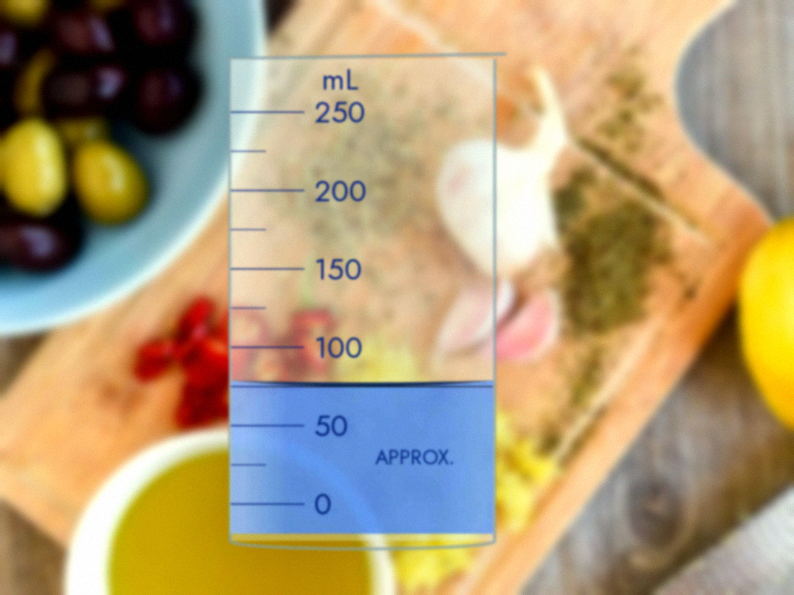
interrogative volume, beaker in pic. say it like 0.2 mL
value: 75 mL
